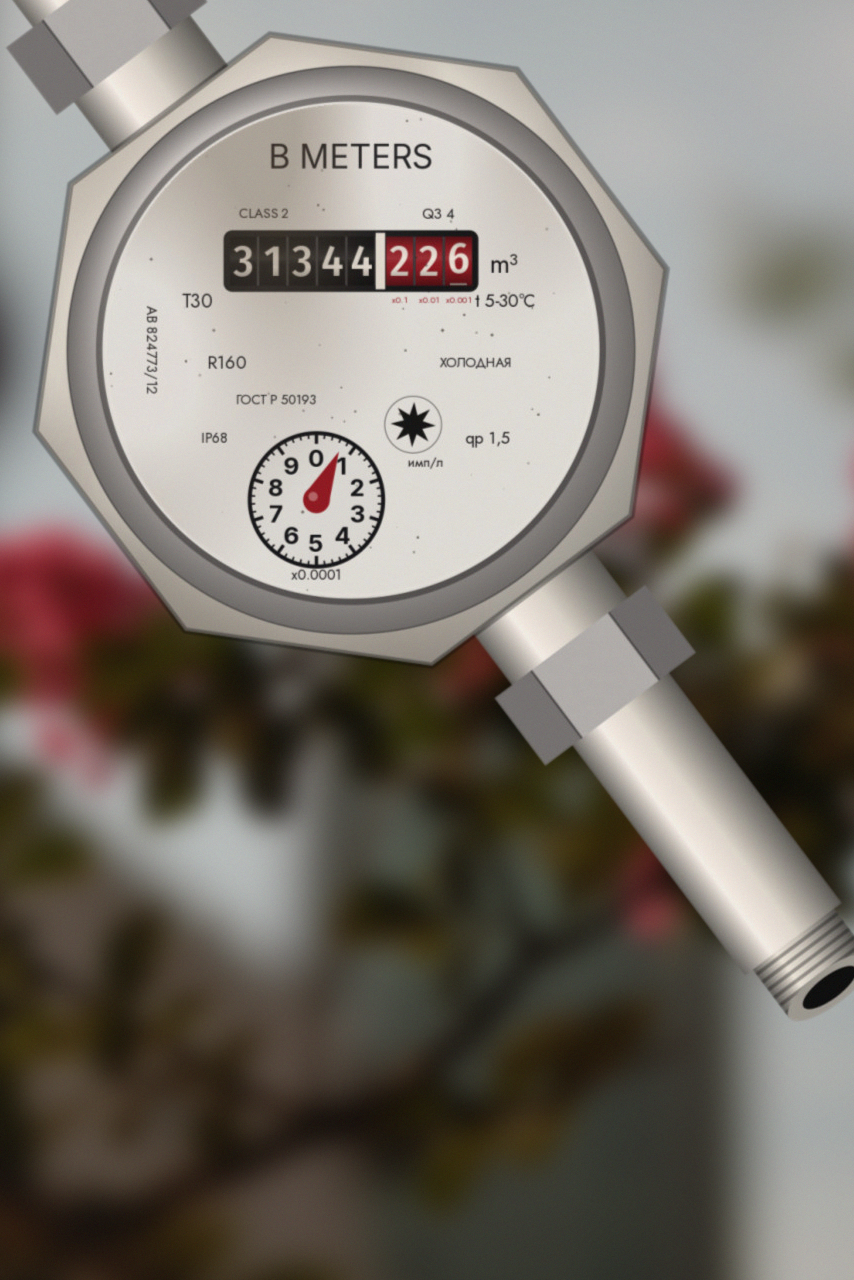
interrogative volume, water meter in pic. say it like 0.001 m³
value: 31344.2260 m³
